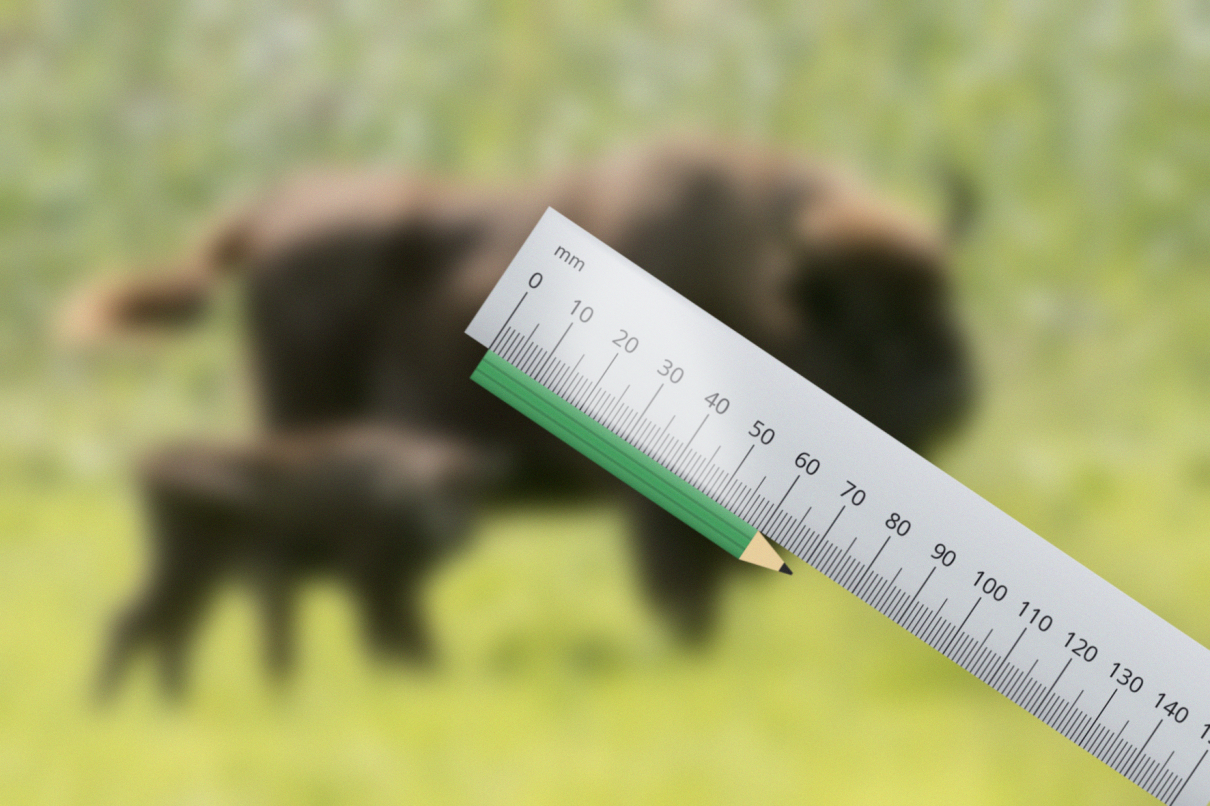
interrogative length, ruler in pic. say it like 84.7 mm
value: 69 mm
